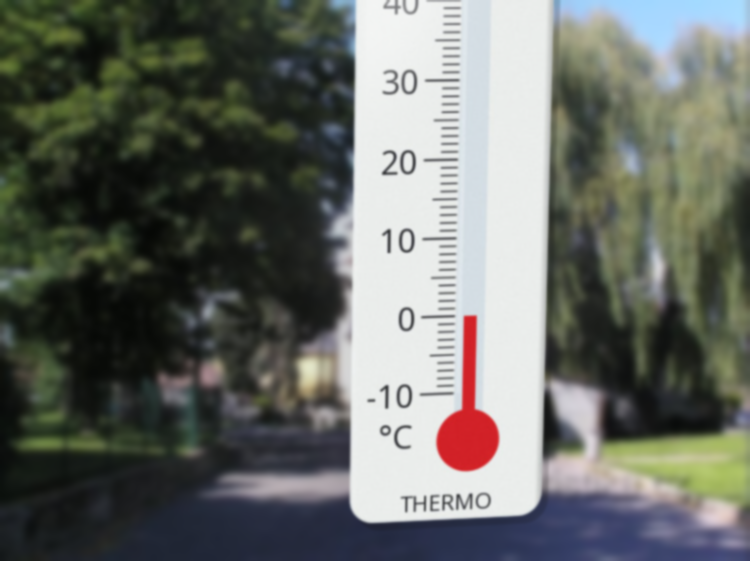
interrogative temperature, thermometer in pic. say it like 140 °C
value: 0 °C
